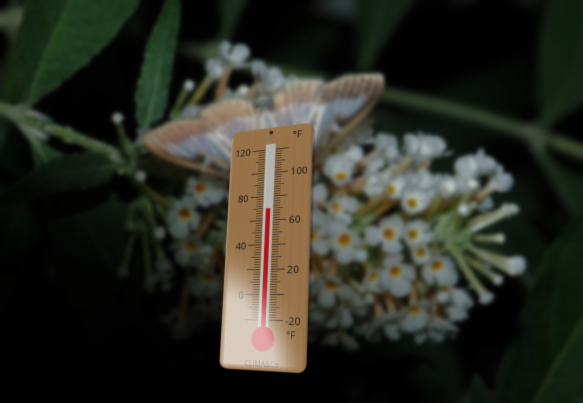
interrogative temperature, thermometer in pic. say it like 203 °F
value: 70 °F
